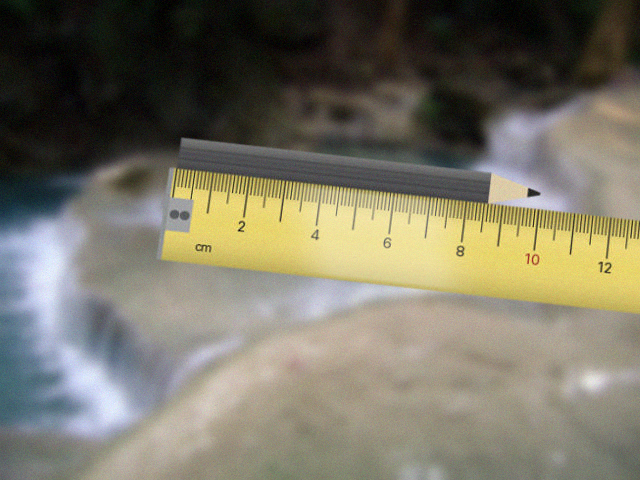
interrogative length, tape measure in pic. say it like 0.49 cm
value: 10 cm
